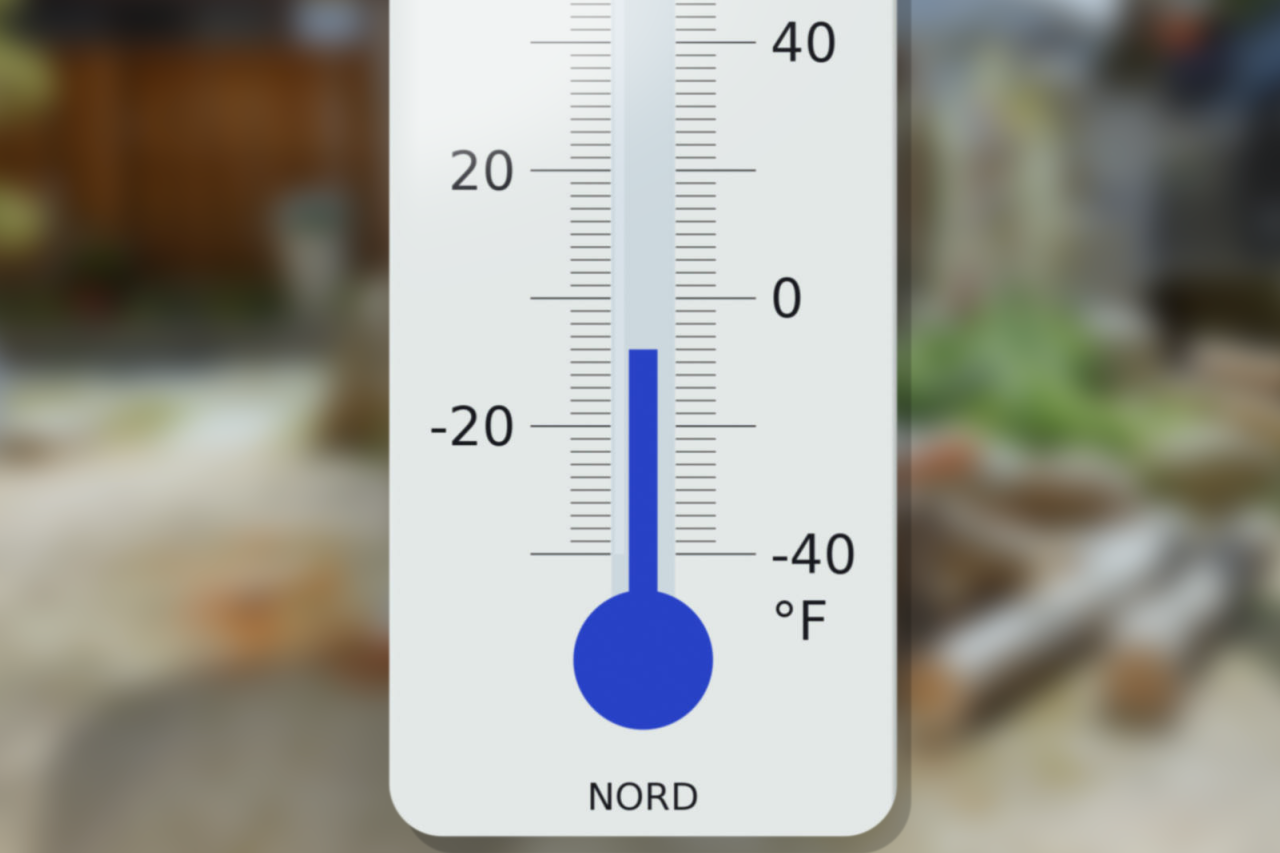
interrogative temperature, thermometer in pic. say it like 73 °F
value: -8 °F
